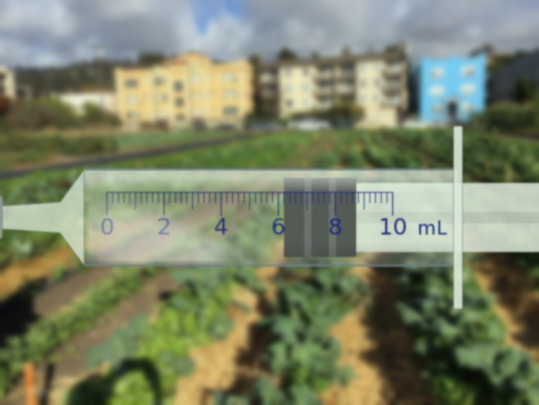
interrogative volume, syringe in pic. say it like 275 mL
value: 6.2 mL
